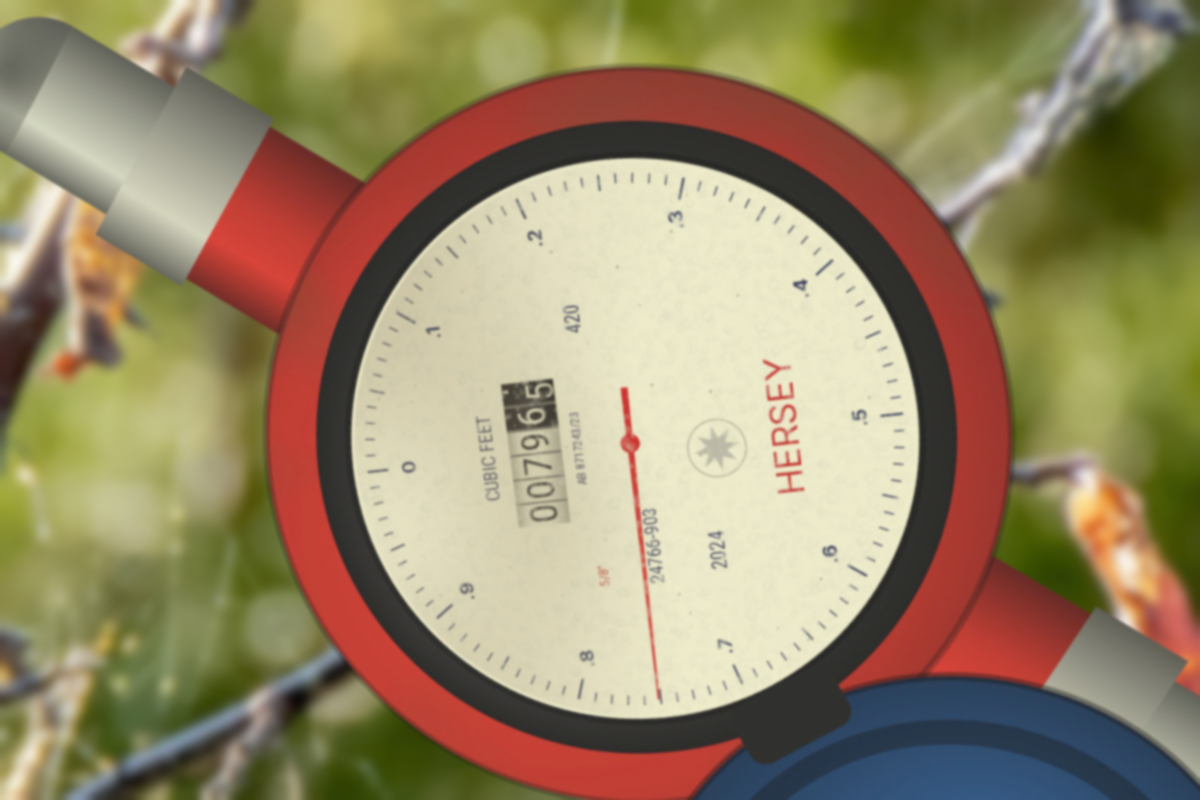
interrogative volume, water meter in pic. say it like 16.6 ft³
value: 7964.75 ft³
